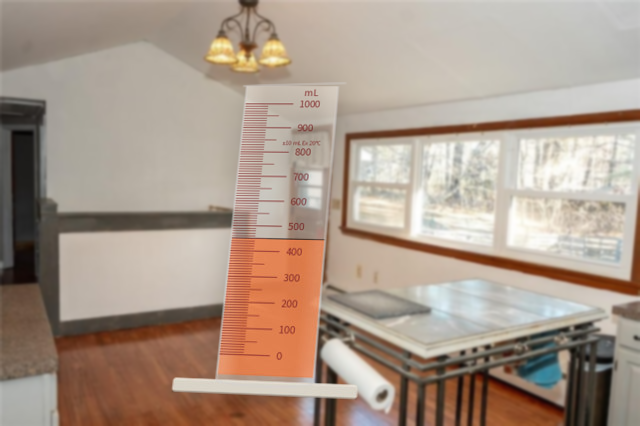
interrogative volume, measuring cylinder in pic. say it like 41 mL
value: 450 mL
